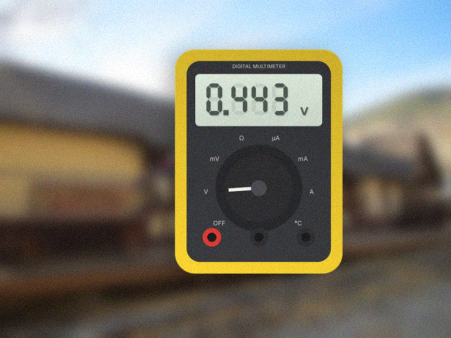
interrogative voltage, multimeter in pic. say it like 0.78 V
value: 0.443 V
